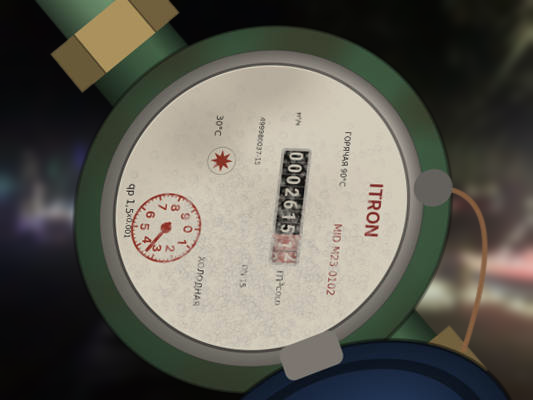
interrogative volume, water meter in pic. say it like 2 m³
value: 2615.123 m³
